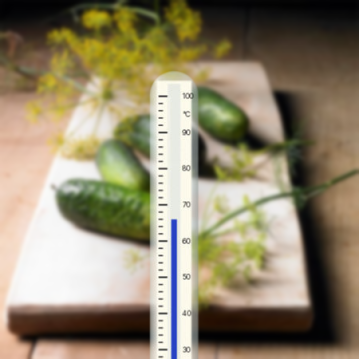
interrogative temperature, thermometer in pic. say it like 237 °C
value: 66 °C
